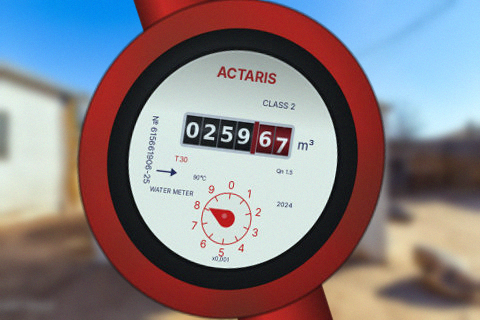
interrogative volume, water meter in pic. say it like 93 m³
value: 259.668 m³
